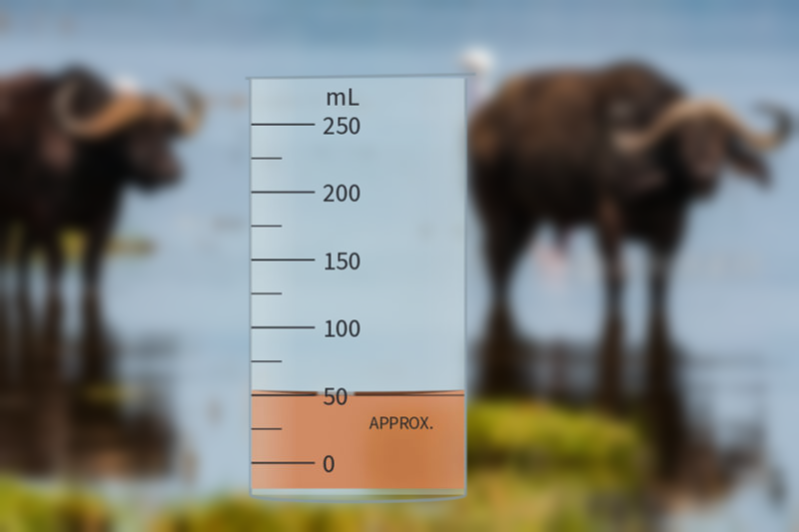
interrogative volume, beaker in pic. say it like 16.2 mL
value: 50 mL
